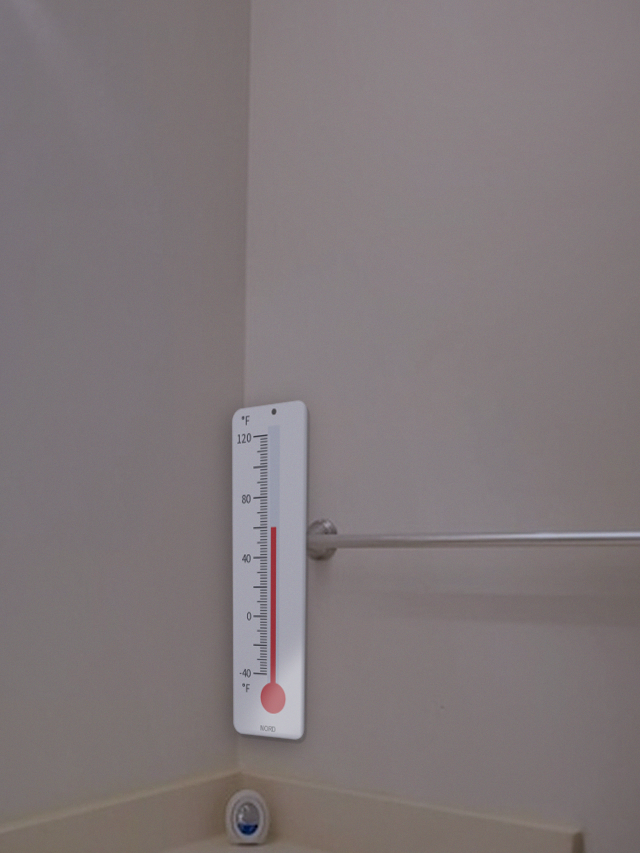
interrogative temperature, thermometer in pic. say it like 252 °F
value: 60 °F
